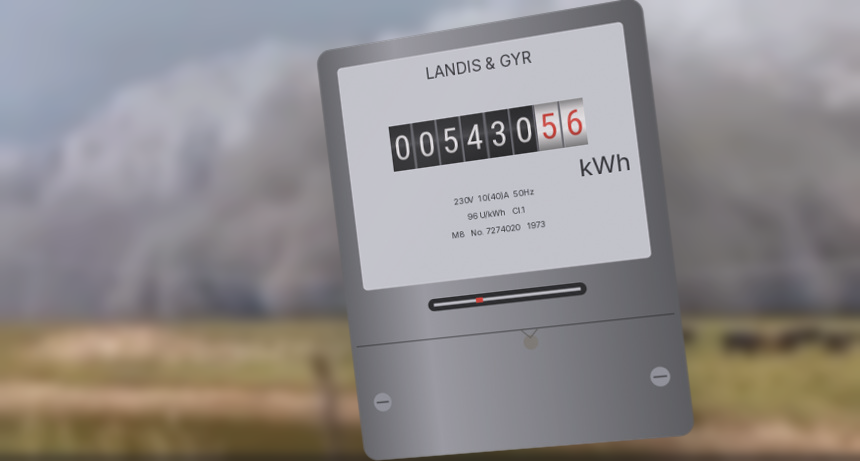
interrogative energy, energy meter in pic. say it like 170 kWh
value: 5430.56 kWh
